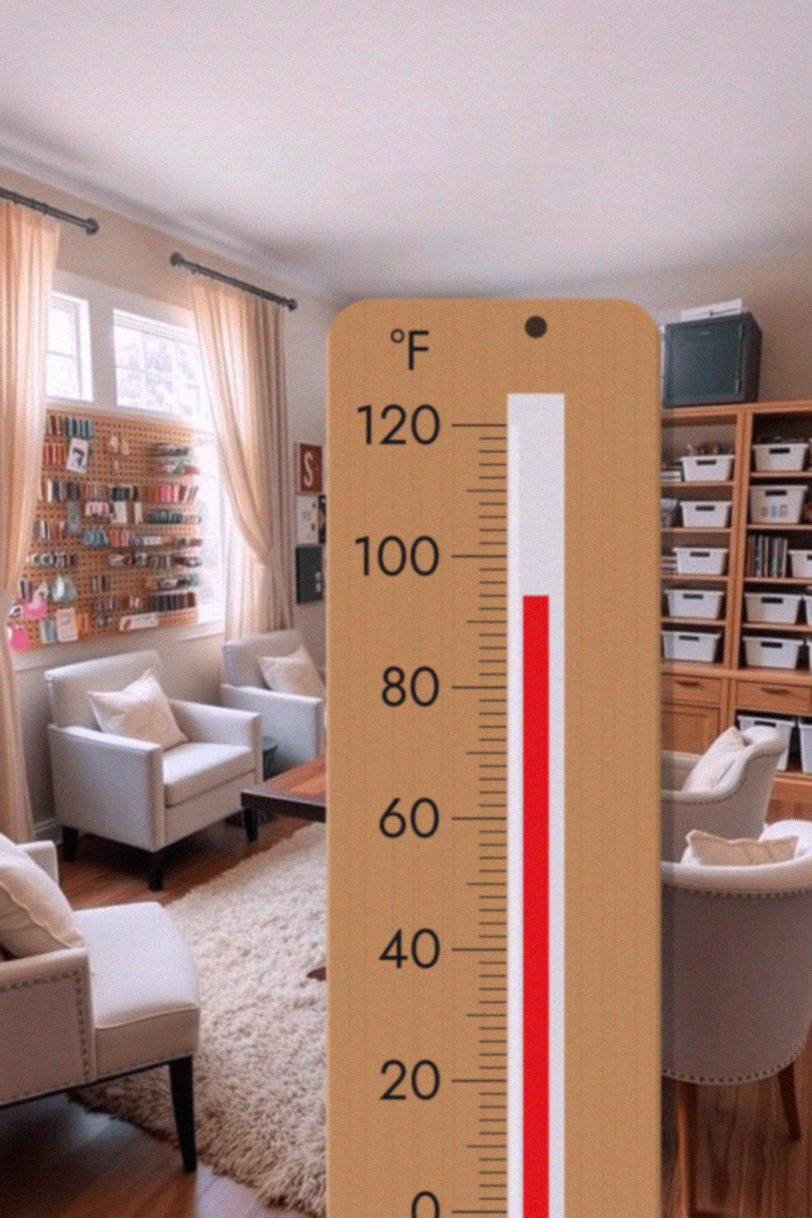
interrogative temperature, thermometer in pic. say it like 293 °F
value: 94 °F
